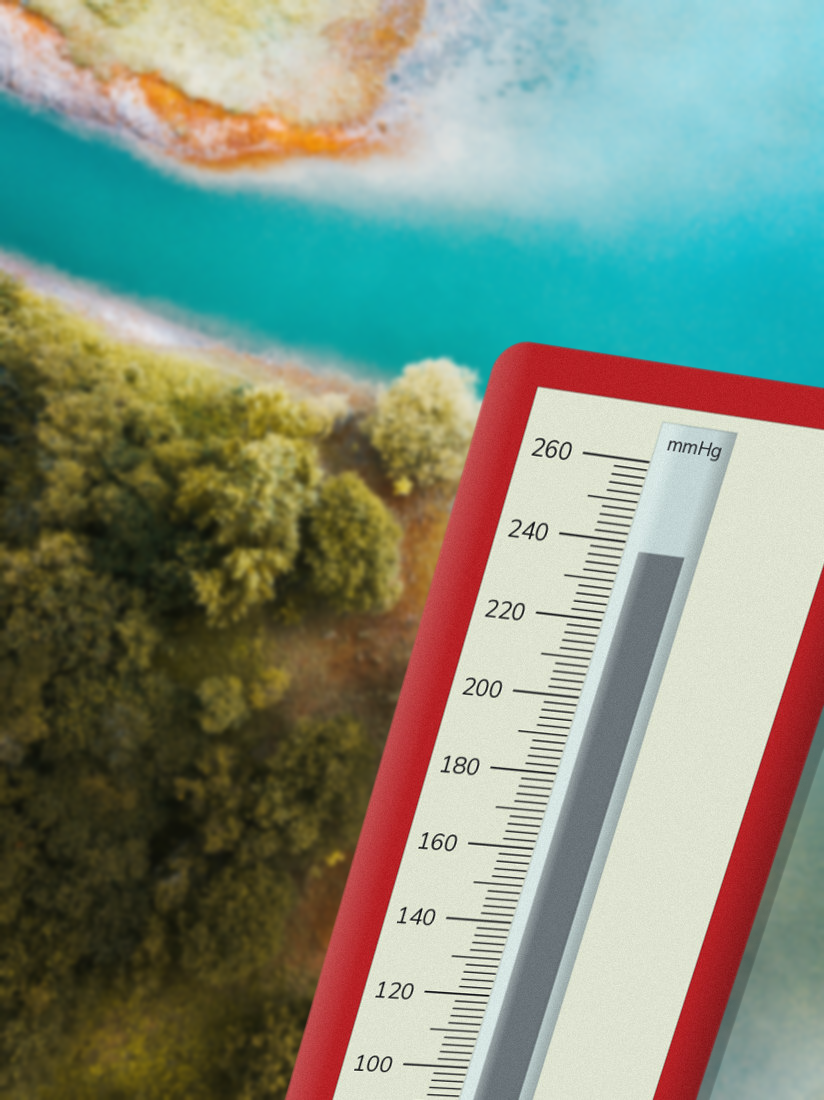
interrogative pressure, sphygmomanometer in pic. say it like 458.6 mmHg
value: 238 mmHg
